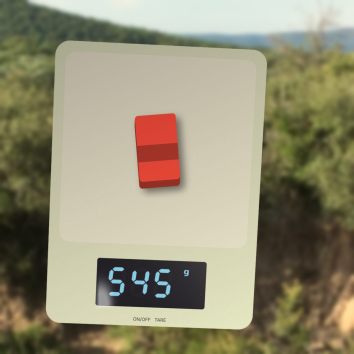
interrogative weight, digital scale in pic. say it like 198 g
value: 545 g
